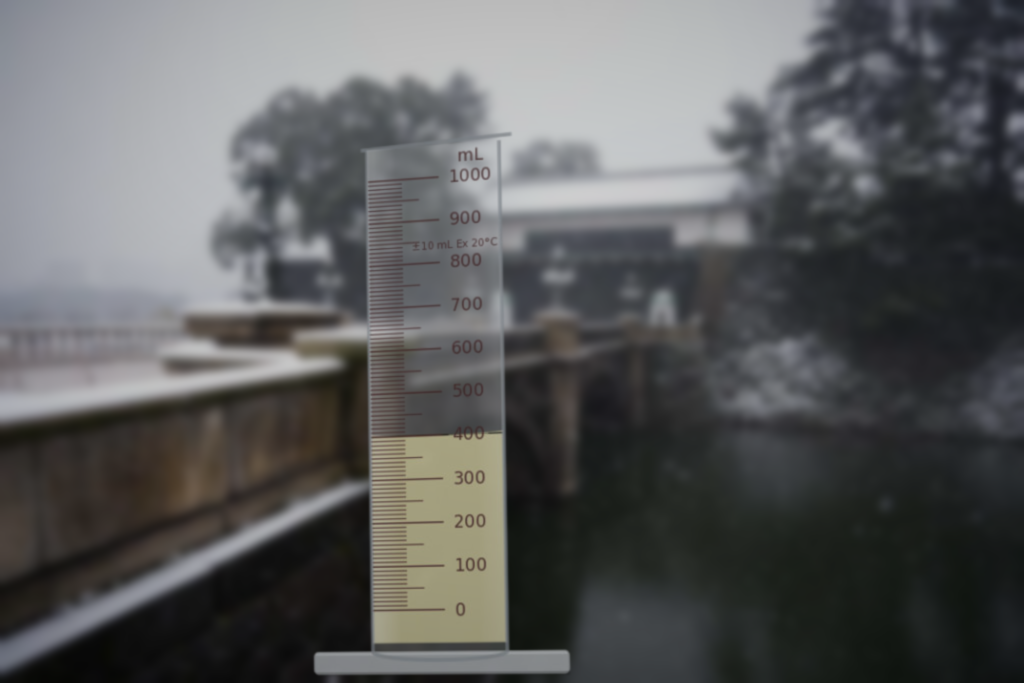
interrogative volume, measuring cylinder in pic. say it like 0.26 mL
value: 400 mL
